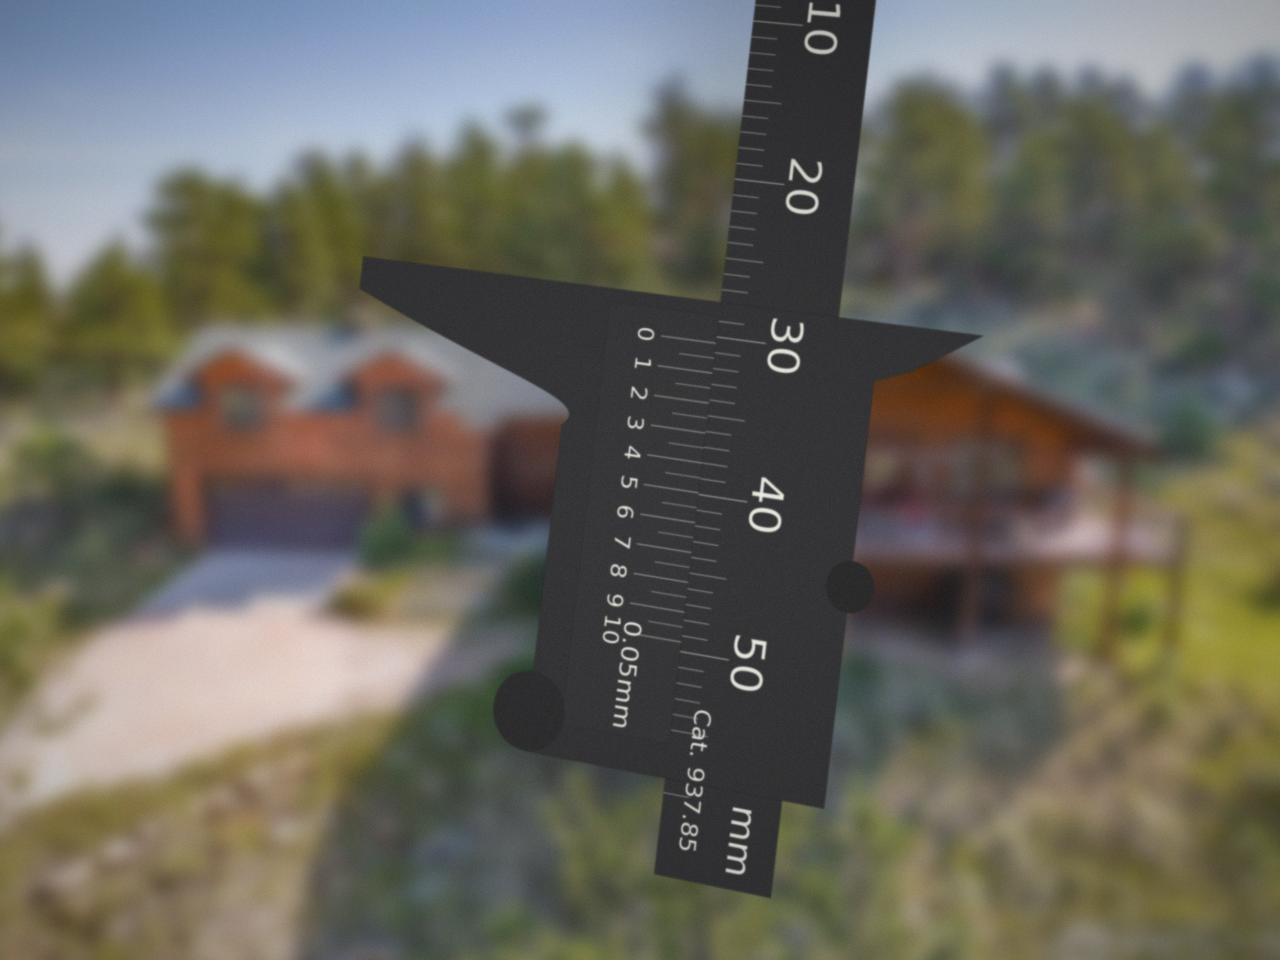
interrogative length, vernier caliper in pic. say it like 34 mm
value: 30.4 mm
